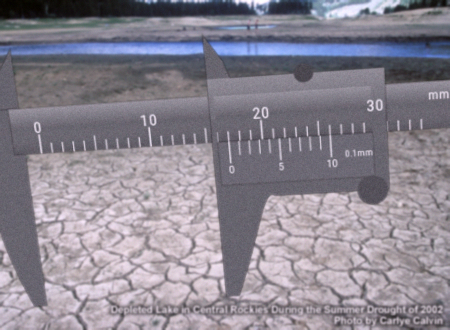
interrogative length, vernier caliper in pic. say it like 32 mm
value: 17.0 mm
